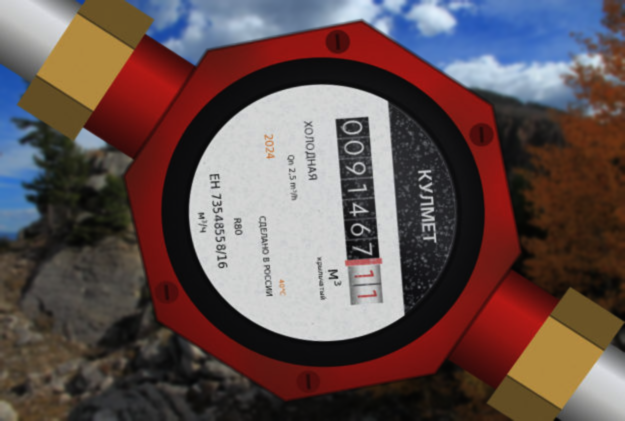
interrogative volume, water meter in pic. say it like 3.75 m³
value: 91467.11 m³
